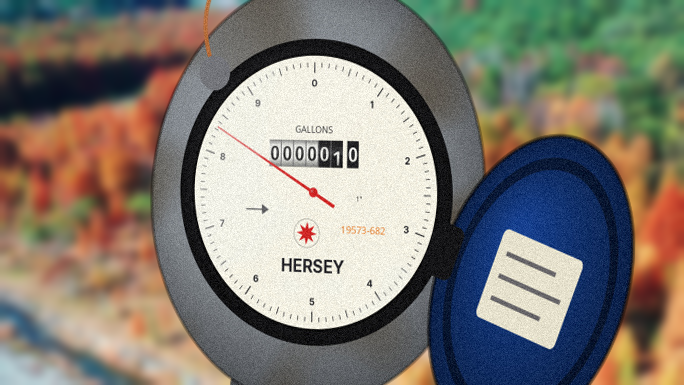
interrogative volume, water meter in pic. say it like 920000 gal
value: 8.3 gal
